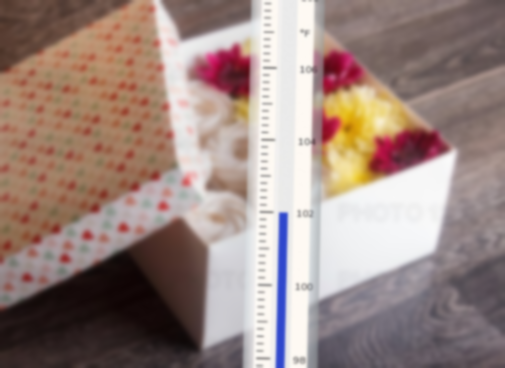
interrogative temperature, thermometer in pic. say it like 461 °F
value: 102 °F
